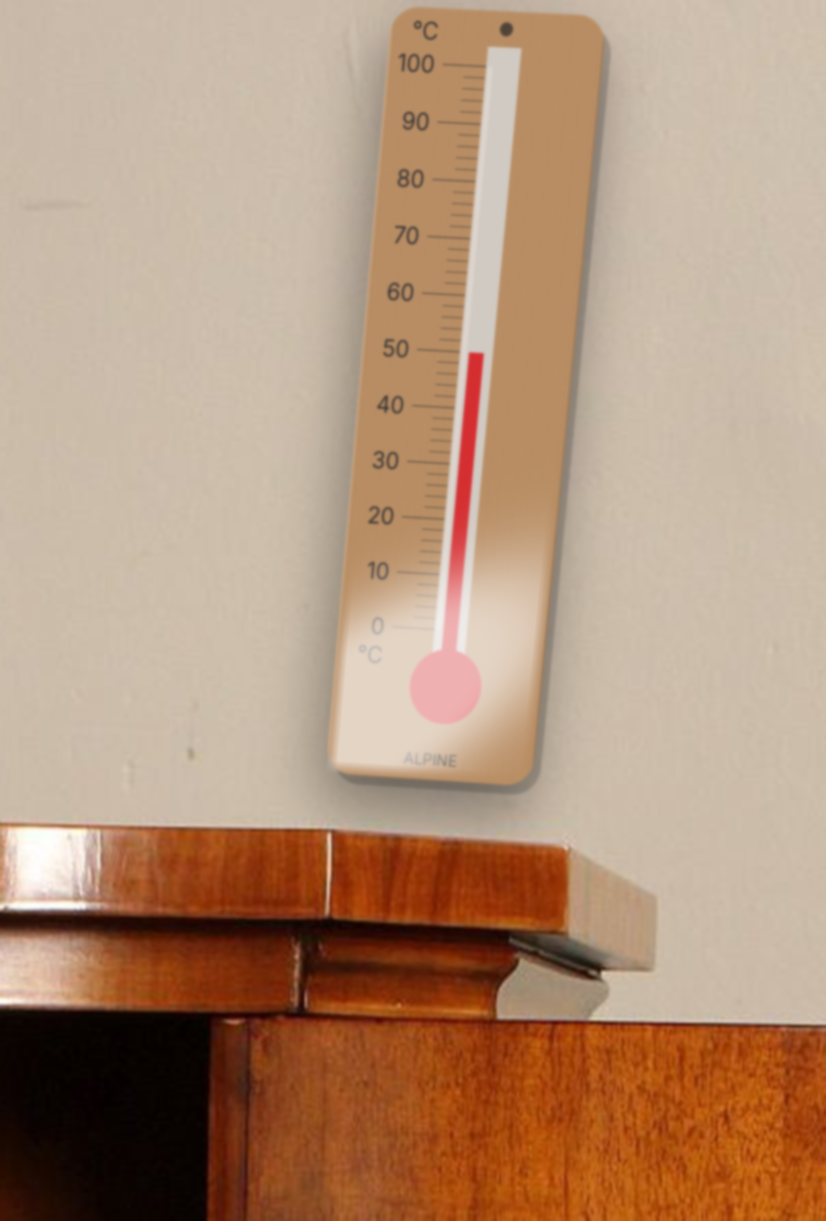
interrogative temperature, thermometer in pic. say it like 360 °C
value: 50 °C
